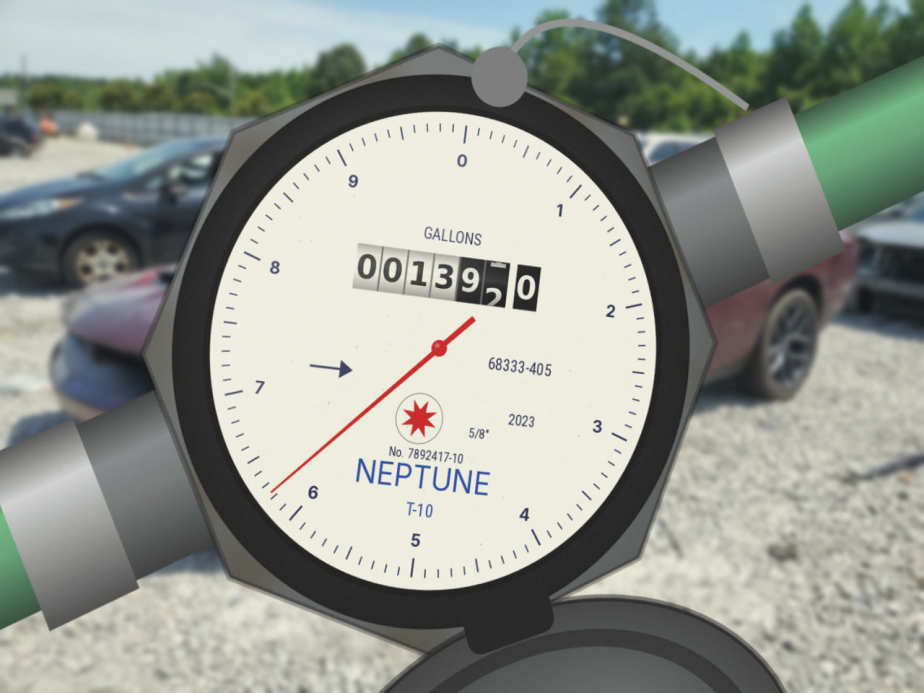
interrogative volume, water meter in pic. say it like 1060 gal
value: 13916.2 gal
